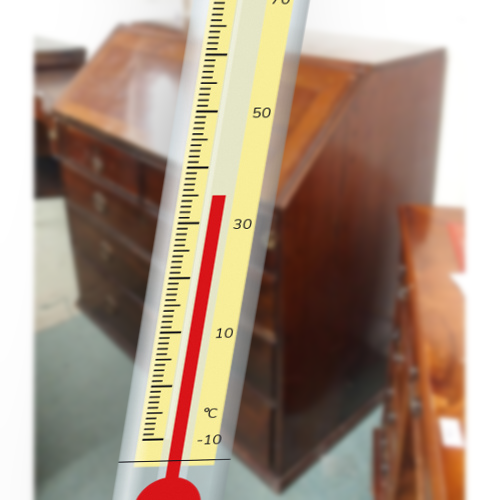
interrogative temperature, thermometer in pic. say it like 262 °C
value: 35 °C
